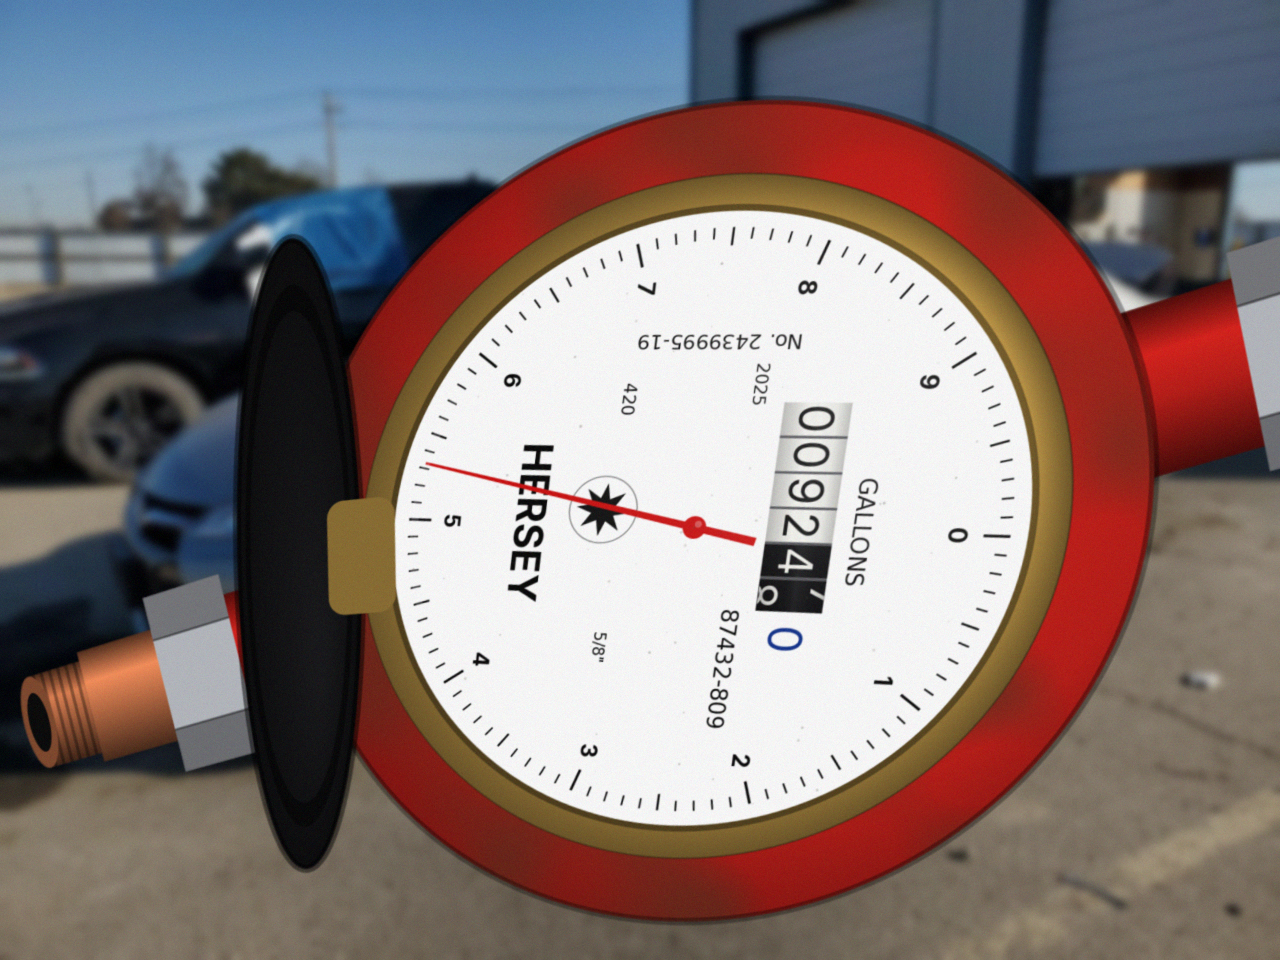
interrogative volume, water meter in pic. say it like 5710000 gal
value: 92475.3 gal
